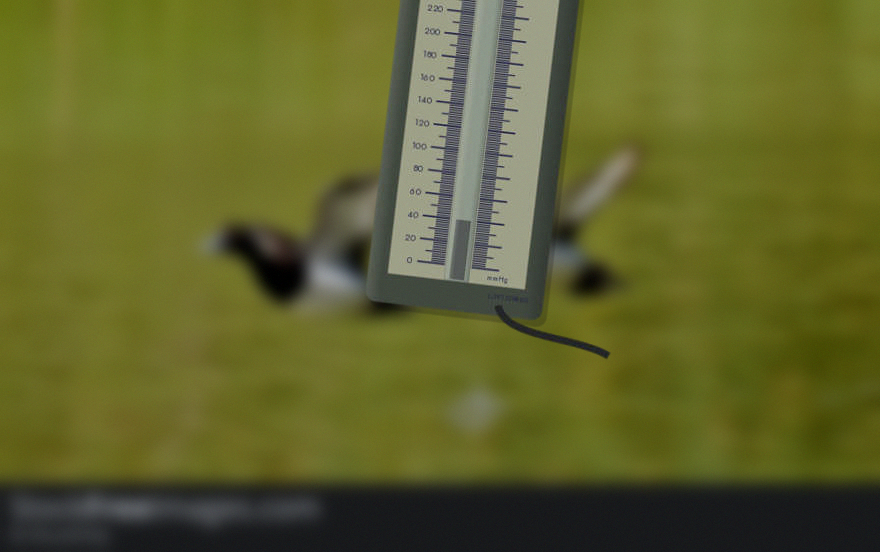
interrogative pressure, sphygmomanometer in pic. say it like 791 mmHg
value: 40 mmHg
